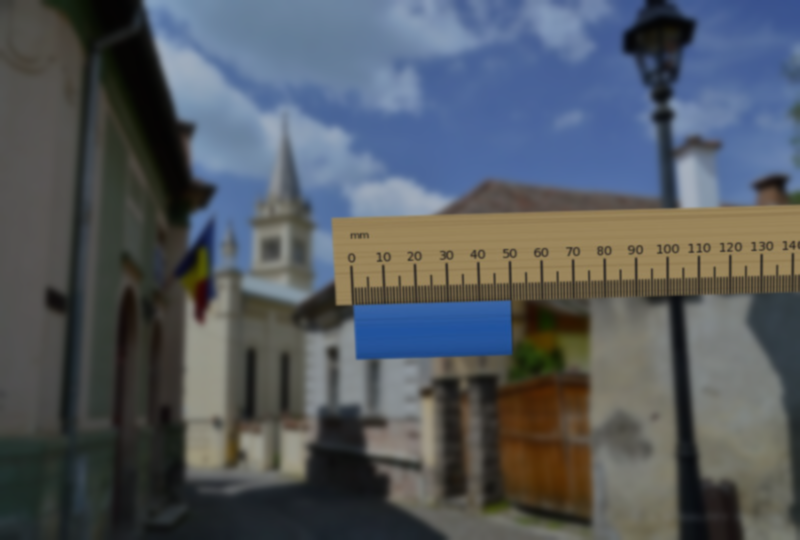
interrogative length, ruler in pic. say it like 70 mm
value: 50 mm
